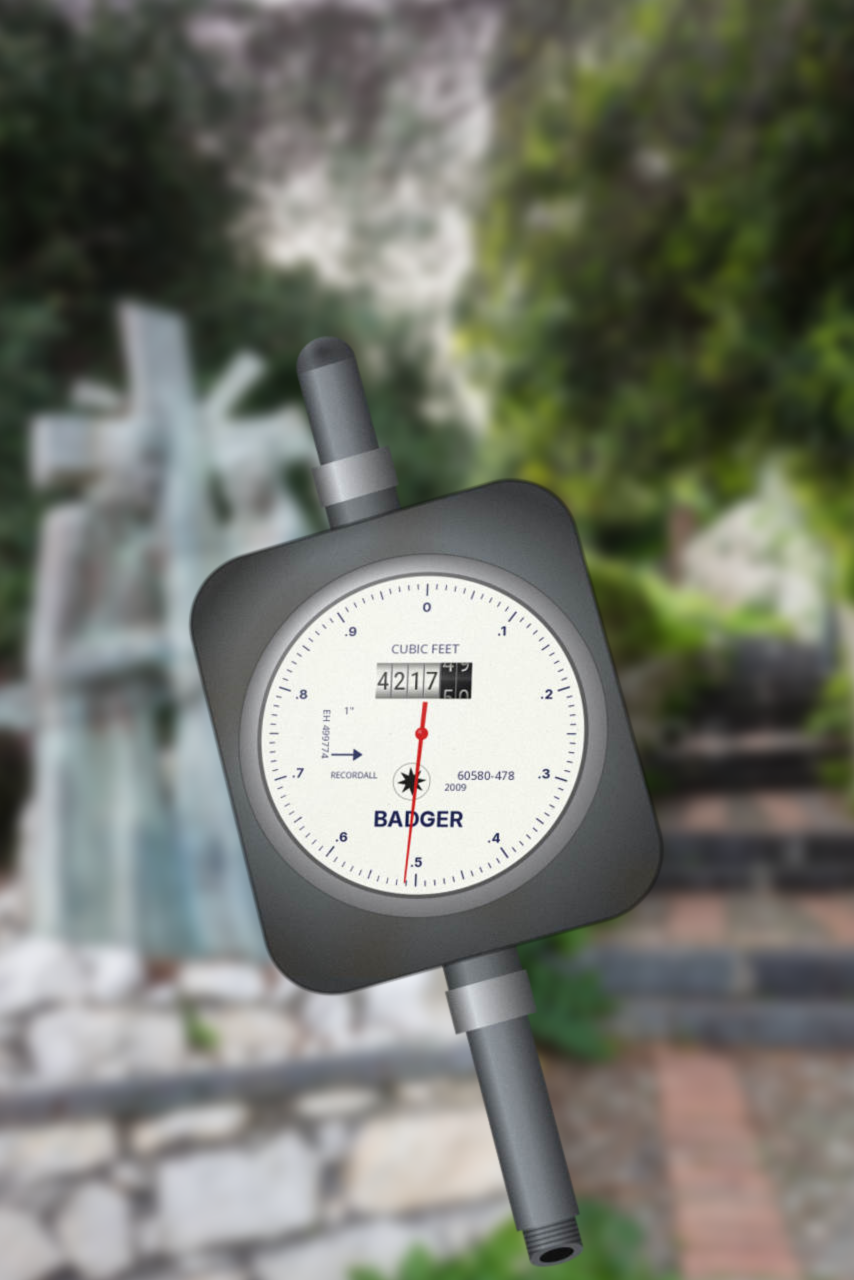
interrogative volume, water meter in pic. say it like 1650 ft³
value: 421749.51 ft³
